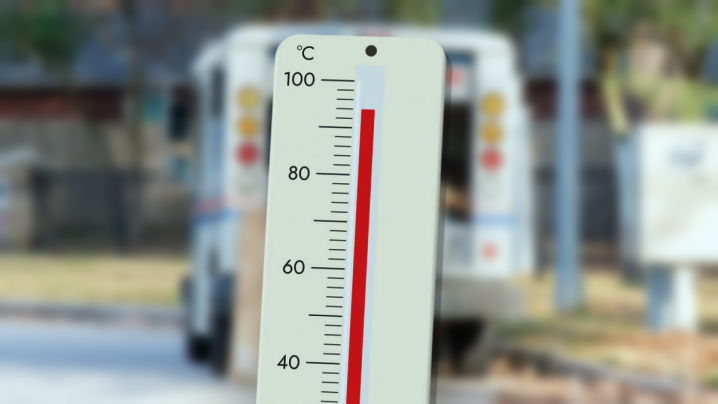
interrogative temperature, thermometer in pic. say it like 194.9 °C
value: 94 °C
